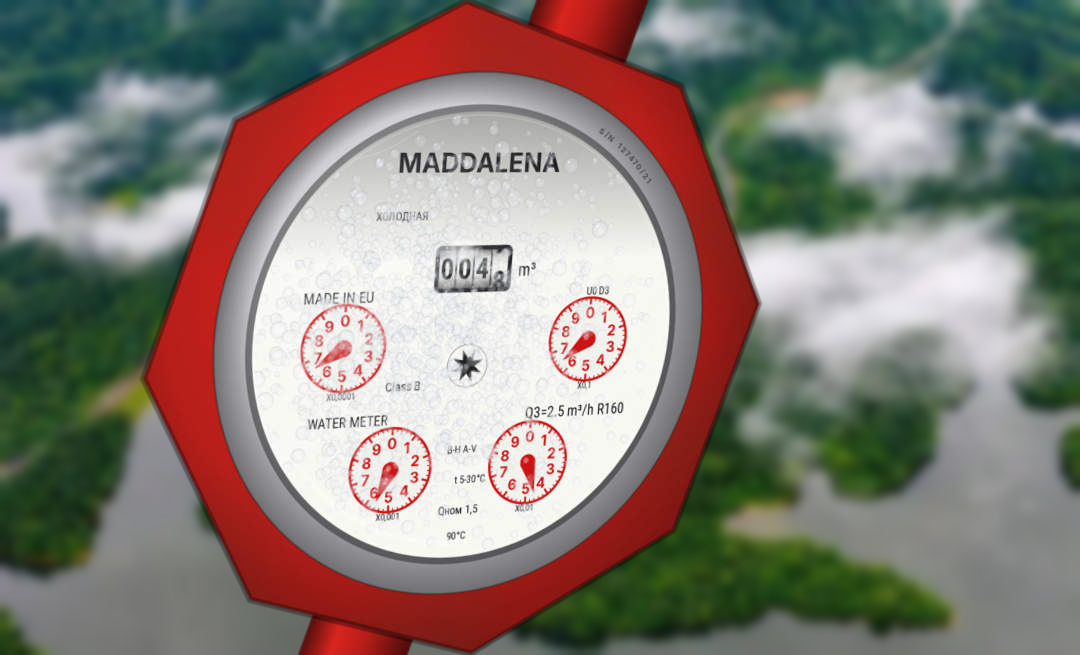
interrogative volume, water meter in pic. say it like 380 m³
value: 47.6456 m³
